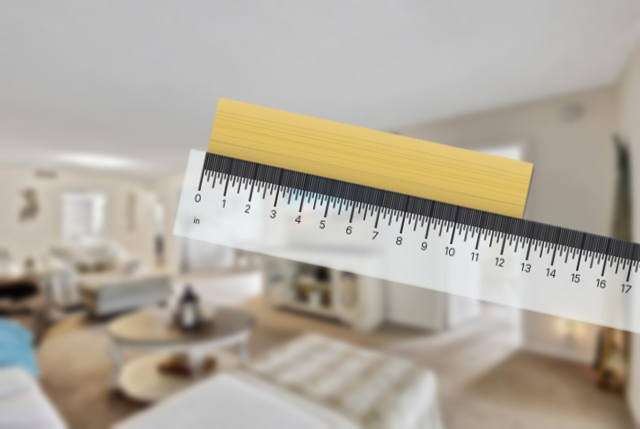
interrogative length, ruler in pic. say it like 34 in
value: 12.5 in
